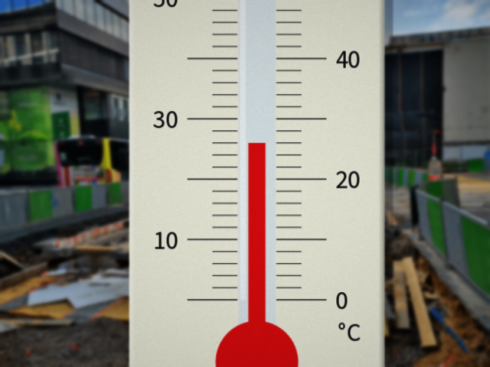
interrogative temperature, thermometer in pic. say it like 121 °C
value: 26 °C
